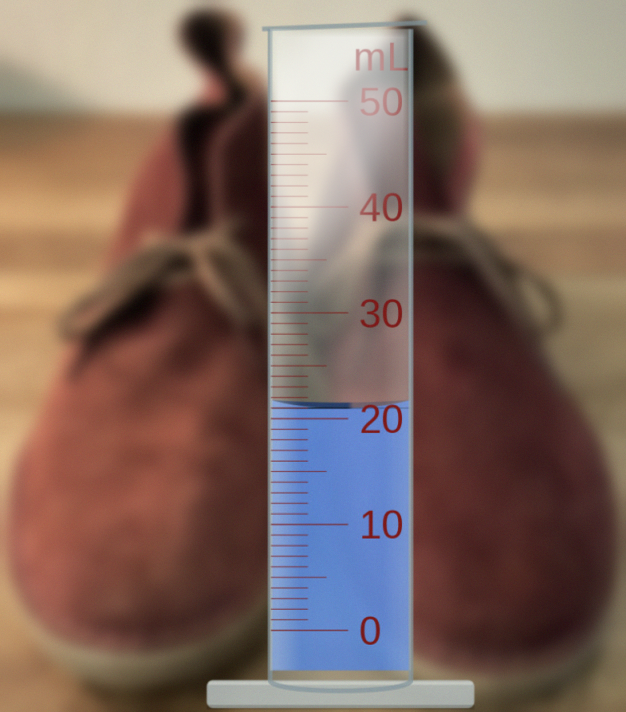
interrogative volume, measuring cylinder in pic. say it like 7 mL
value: 21 mL
